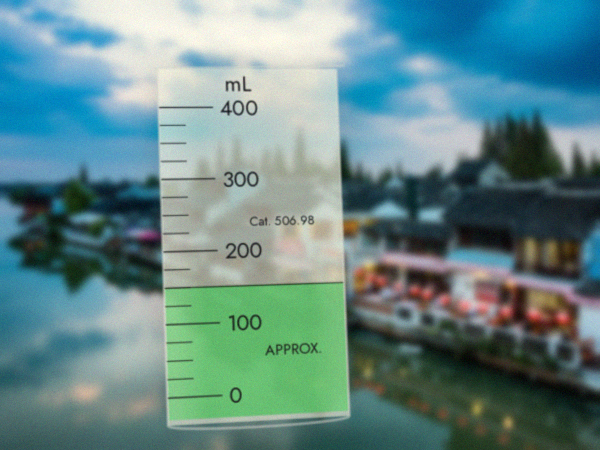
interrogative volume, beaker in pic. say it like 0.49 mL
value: 150 mL
